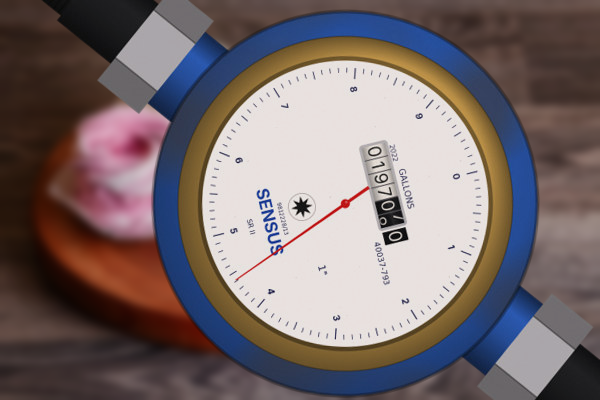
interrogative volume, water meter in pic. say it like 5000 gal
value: 197074.4 gal
